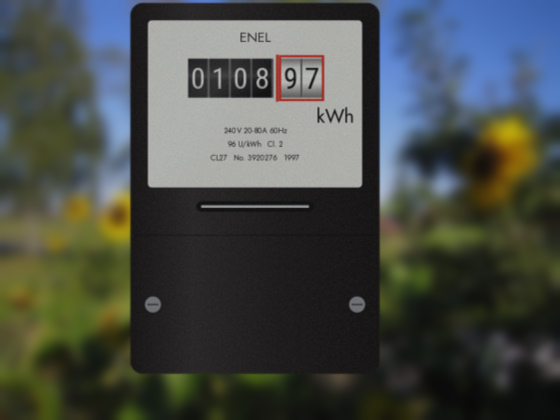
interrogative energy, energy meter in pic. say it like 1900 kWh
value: 108.97 kWh
